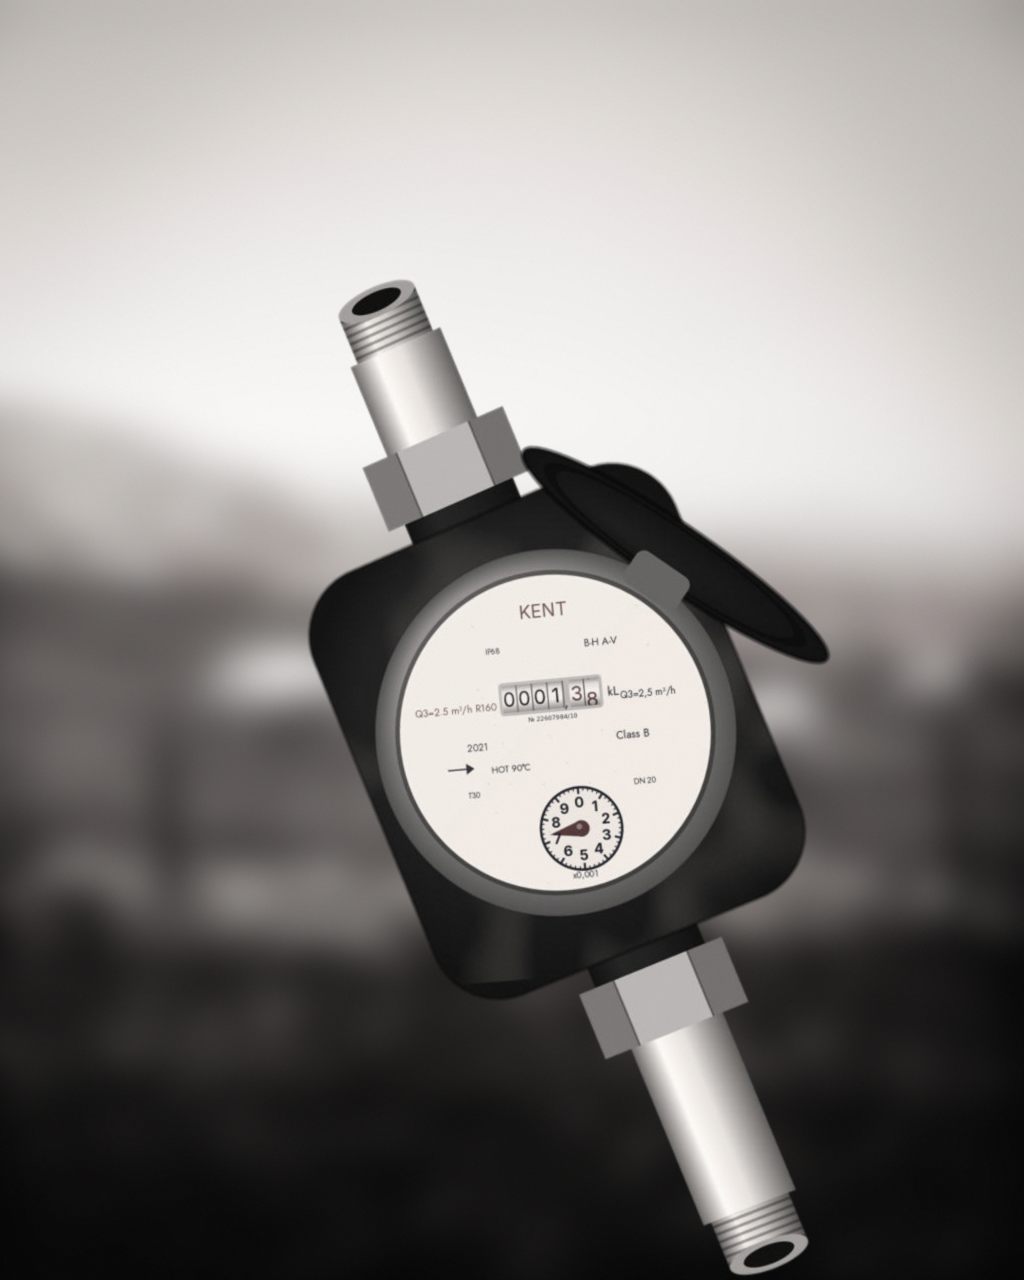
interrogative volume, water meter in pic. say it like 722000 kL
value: 1.377 kL
